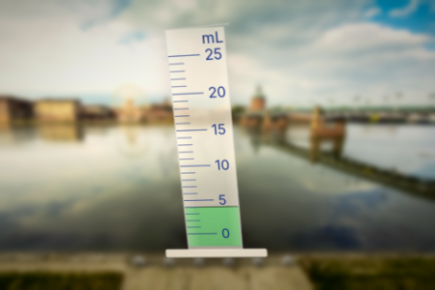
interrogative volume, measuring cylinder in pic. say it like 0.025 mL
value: 4 mL
